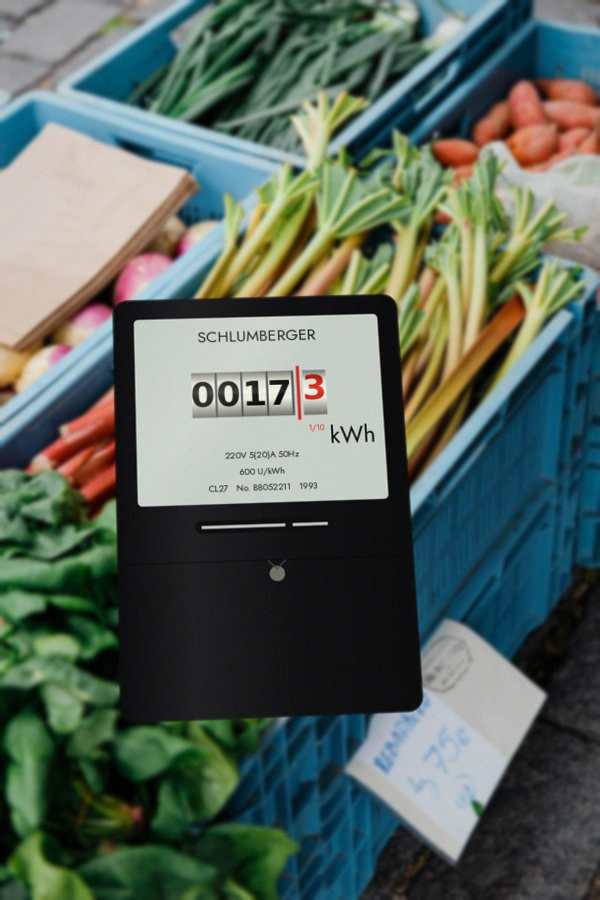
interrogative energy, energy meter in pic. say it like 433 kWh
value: 17.3 kWh
